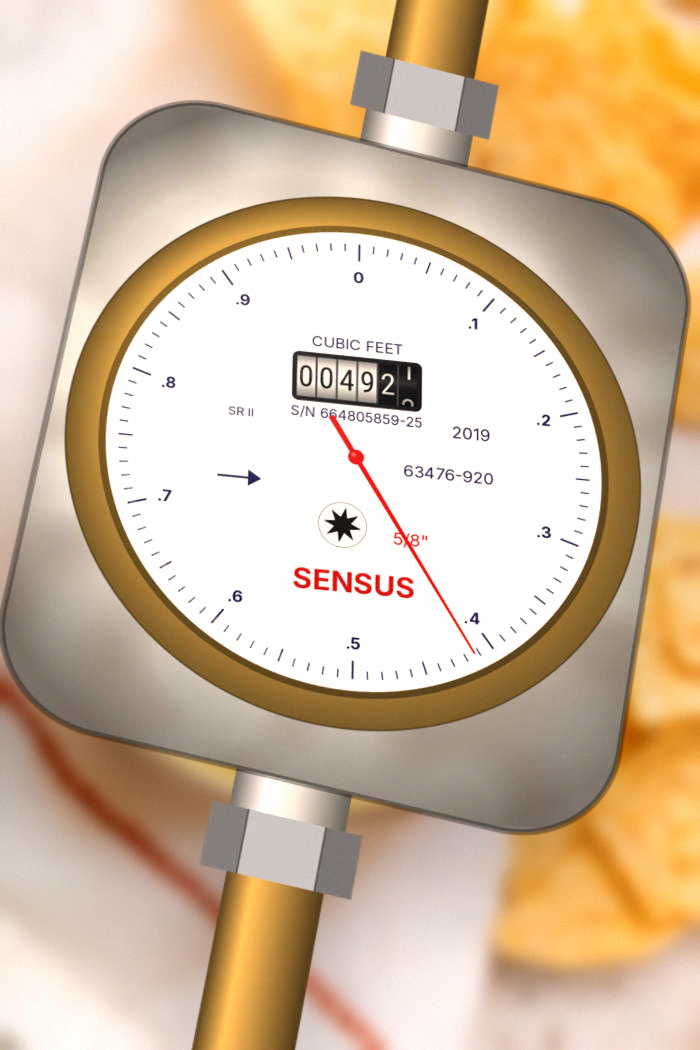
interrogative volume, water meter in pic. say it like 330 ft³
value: 4921.41 ft³
